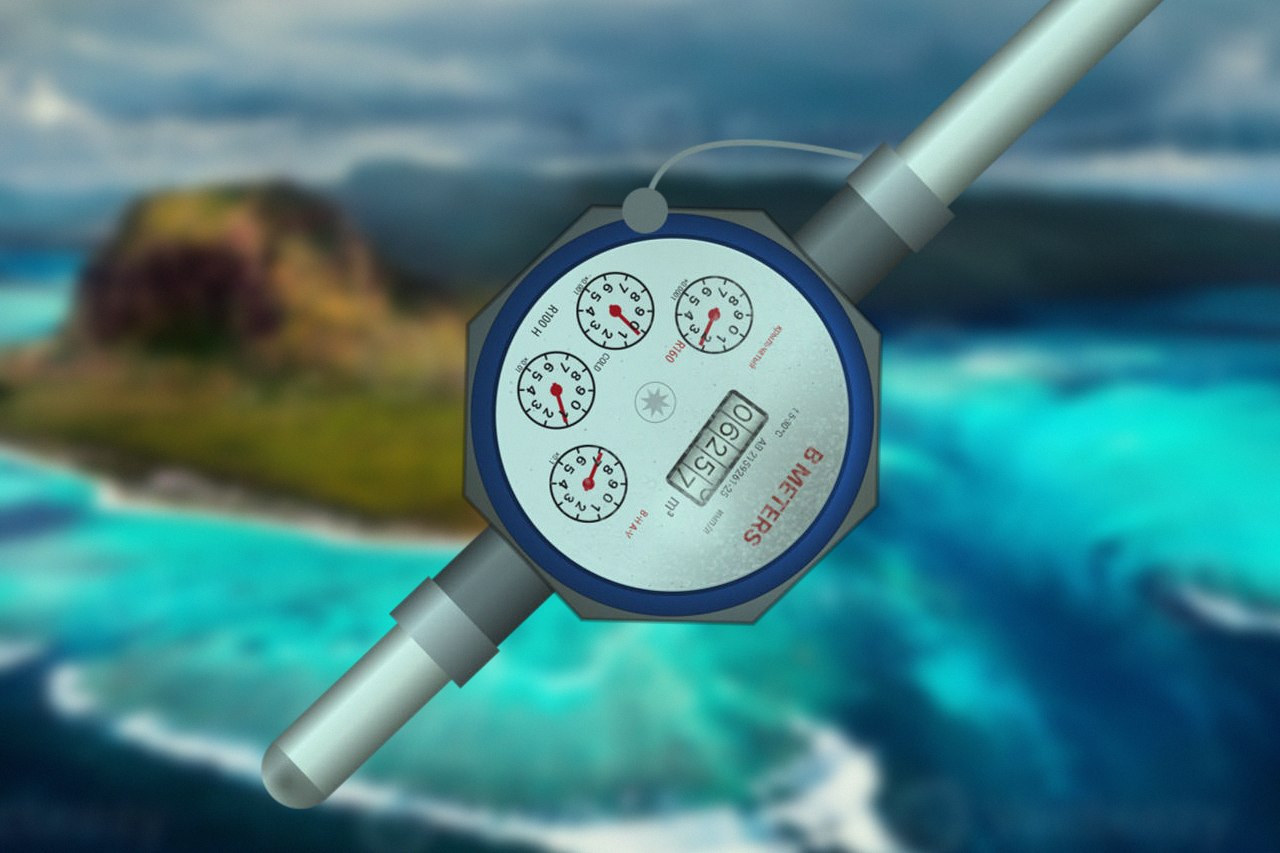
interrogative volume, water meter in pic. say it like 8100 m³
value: 6256.7102 m³
